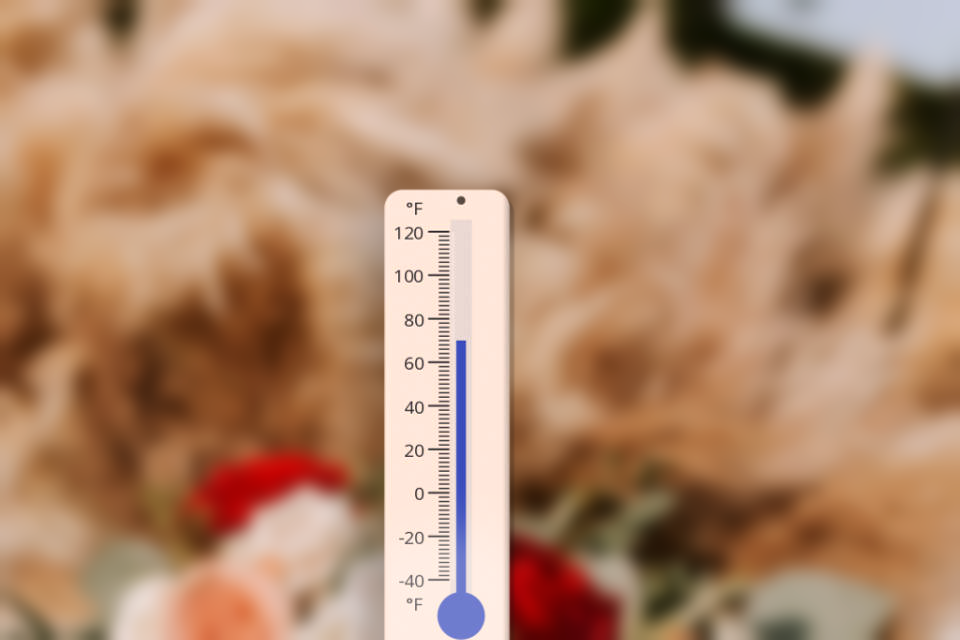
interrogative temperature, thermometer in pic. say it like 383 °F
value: 70 °F
